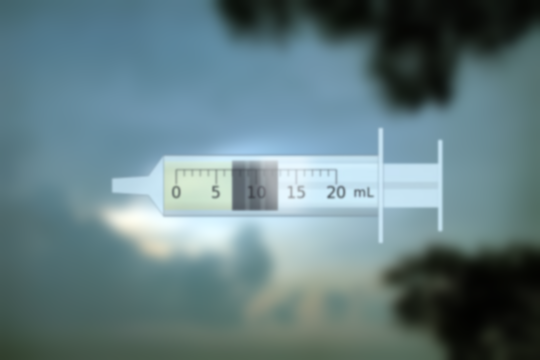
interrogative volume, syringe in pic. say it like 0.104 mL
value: 7 mL
